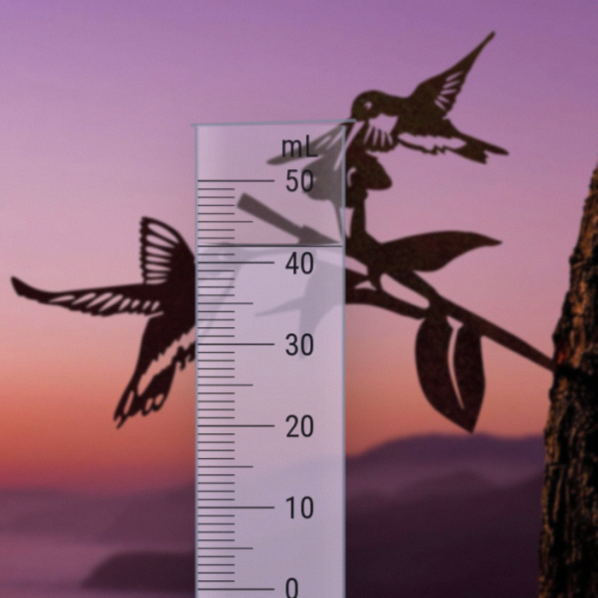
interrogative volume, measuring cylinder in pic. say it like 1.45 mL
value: 42 mL
